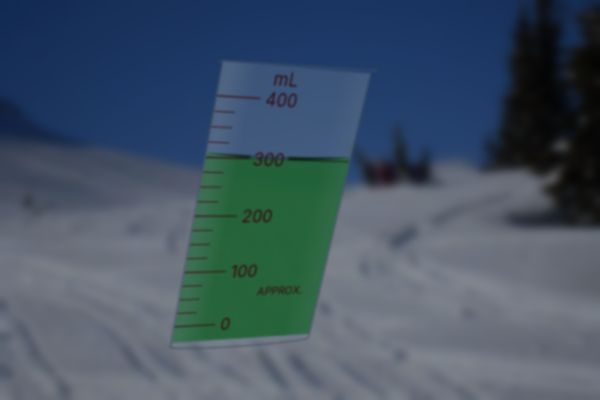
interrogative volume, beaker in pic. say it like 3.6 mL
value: 300 mL
